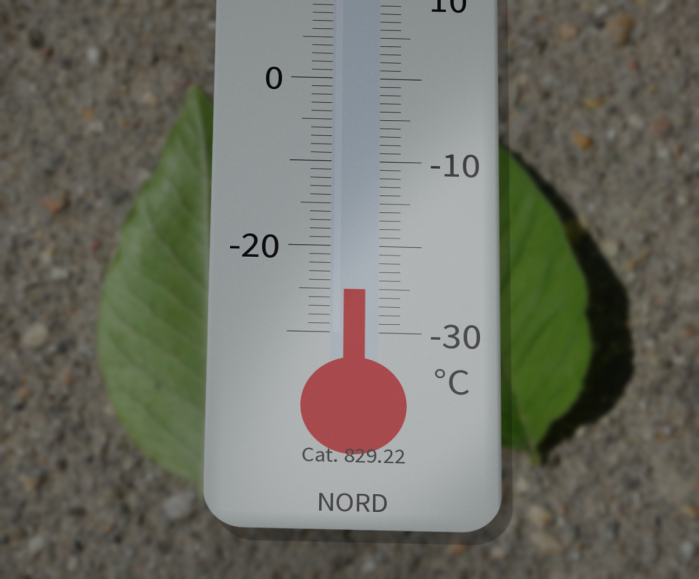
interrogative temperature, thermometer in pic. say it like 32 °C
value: -25 °C
